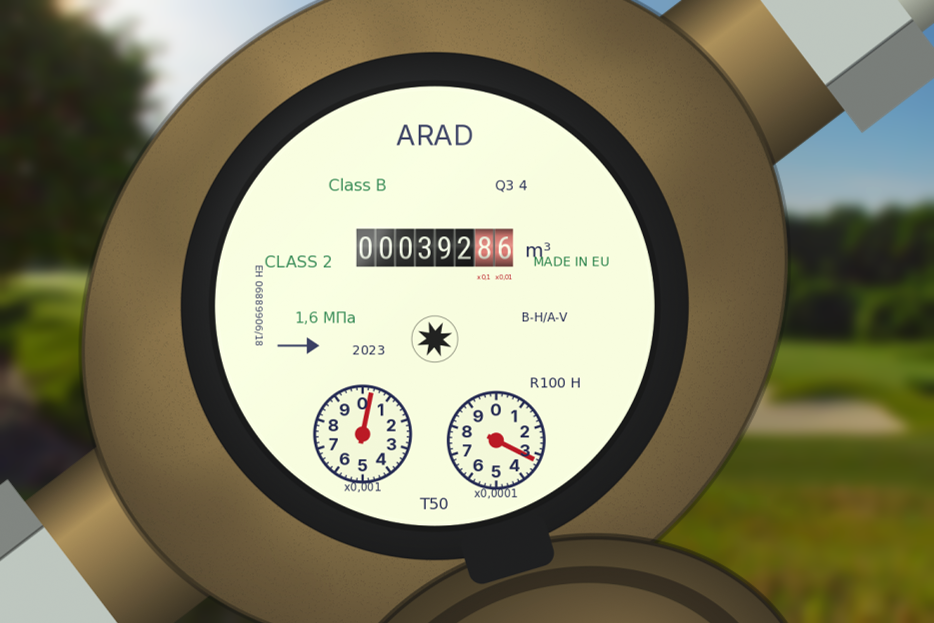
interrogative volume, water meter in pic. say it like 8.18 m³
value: 392.8603 m³
